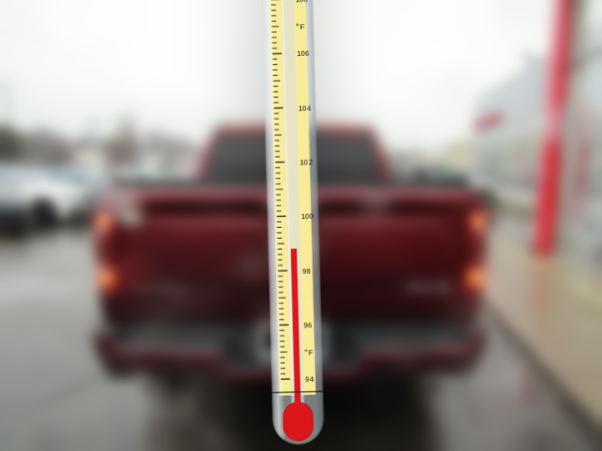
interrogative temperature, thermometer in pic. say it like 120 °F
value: 98.8 °F
